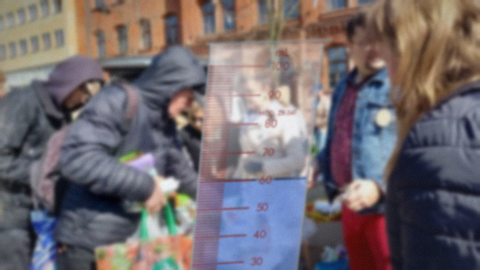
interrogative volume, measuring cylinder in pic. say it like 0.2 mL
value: 60 mL
